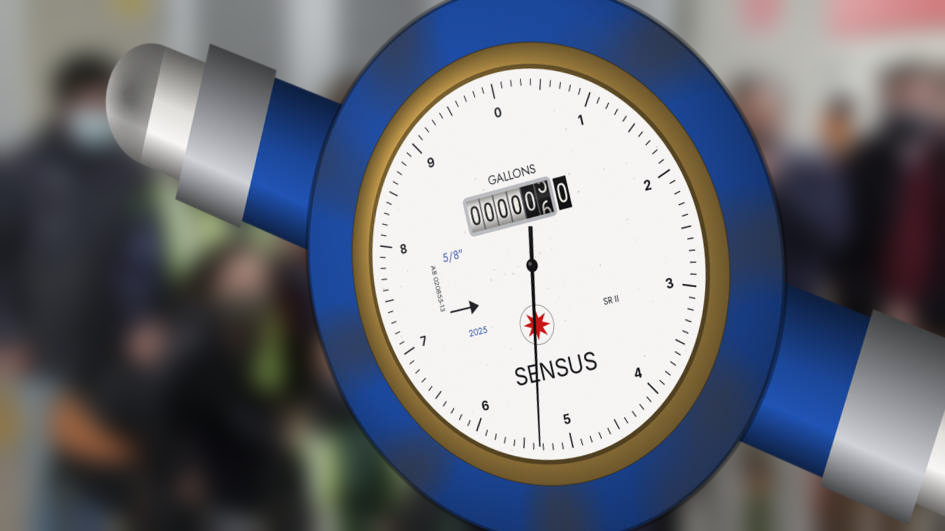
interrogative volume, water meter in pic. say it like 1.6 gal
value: 55.3 gal
